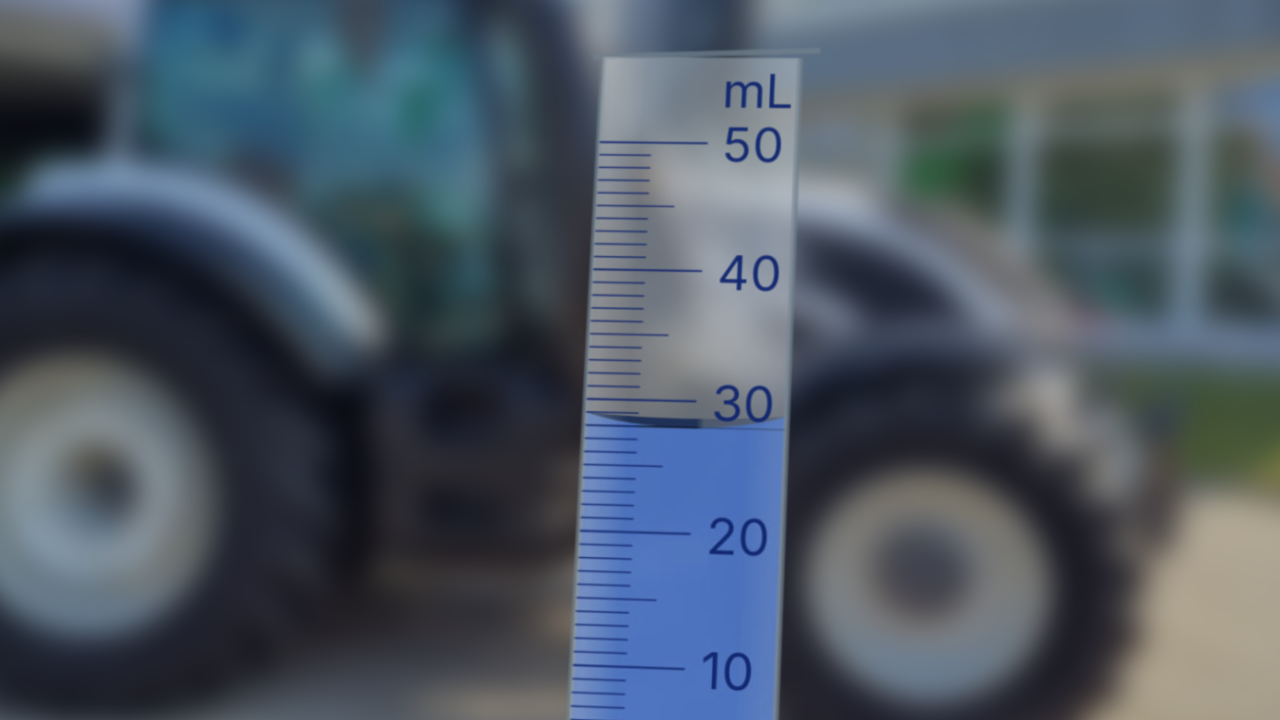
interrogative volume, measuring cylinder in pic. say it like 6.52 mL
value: 28 mL
